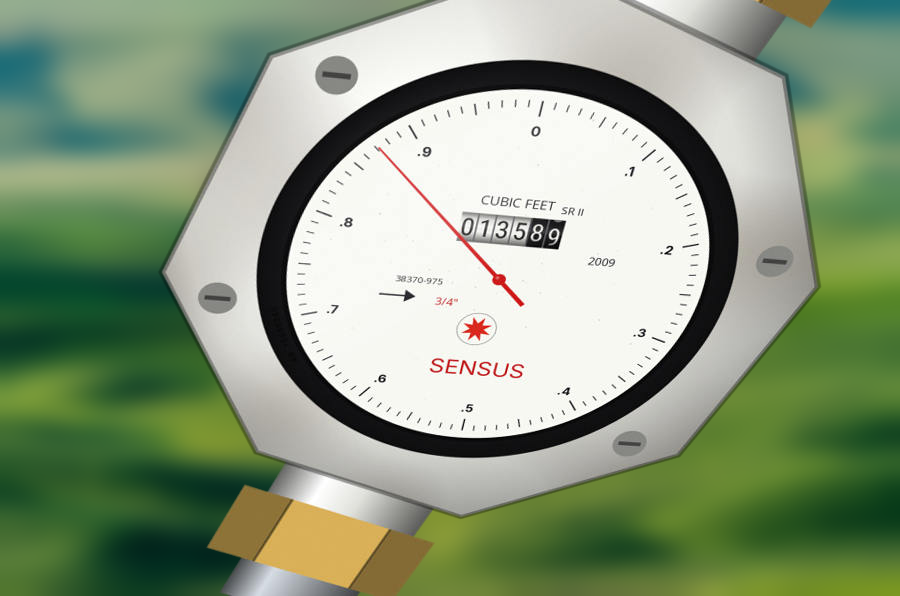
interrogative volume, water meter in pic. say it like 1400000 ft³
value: 13588.87 ft³
